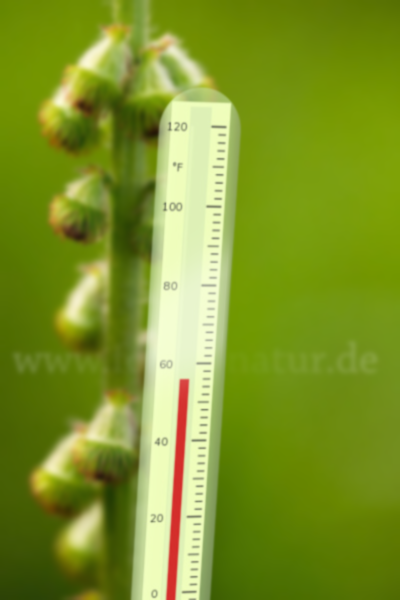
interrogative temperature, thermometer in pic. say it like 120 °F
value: 56 °F
